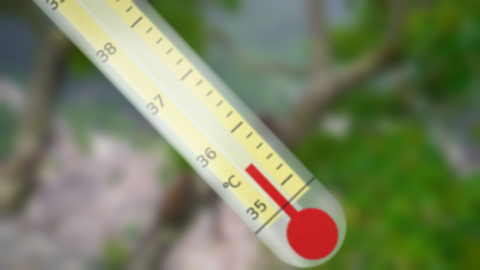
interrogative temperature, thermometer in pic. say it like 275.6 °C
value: 35.5 °C
